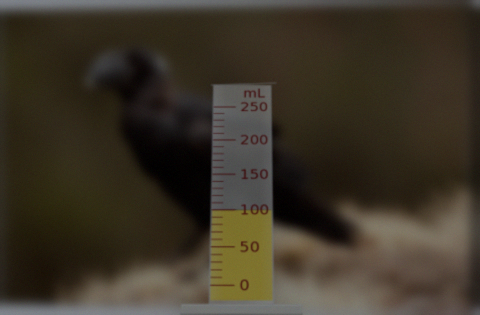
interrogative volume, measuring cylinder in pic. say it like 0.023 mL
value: 100 mL
